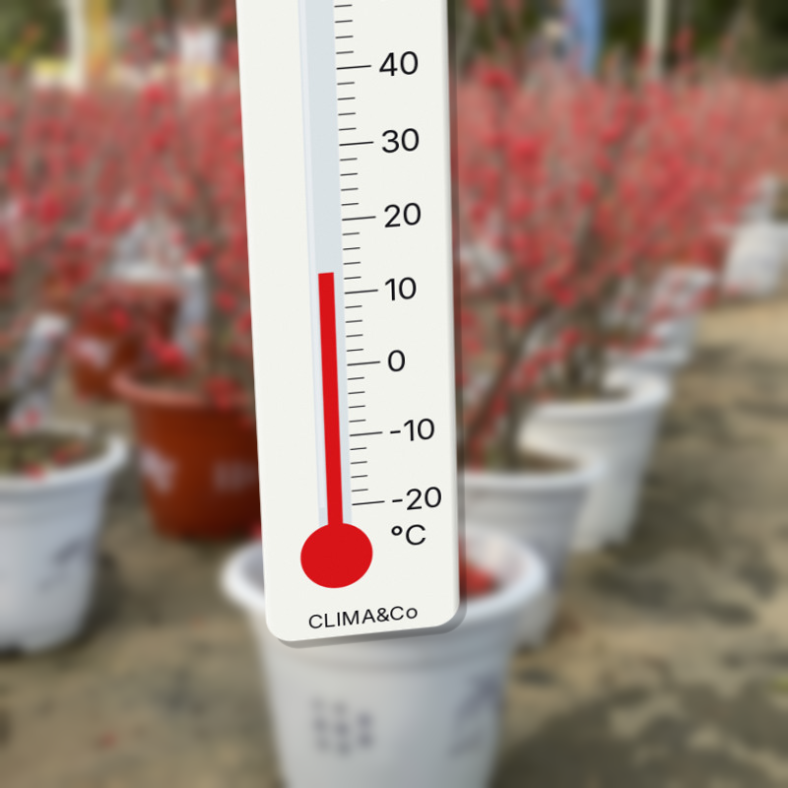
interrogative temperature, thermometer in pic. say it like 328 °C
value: 13 °C
